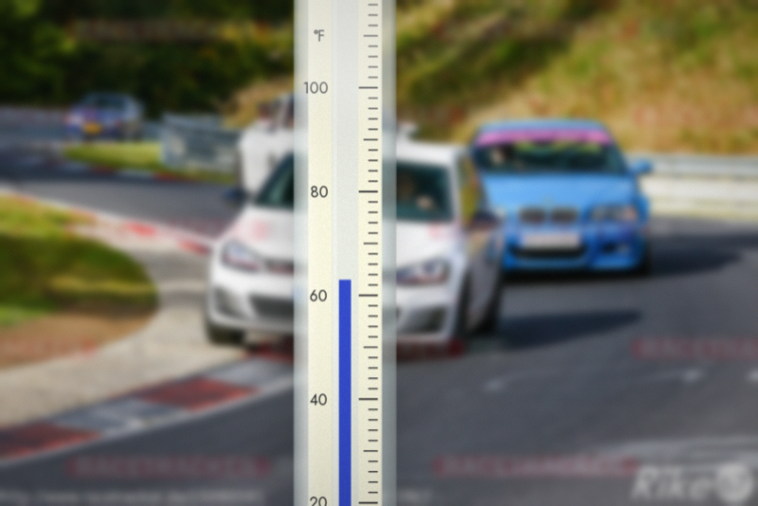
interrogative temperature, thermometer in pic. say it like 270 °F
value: 63 °F
